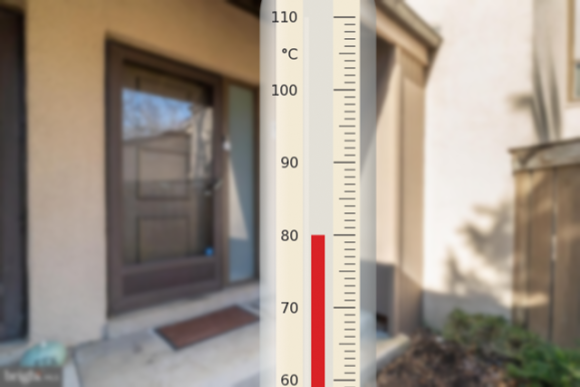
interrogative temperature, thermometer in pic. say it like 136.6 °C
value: 80 °C
